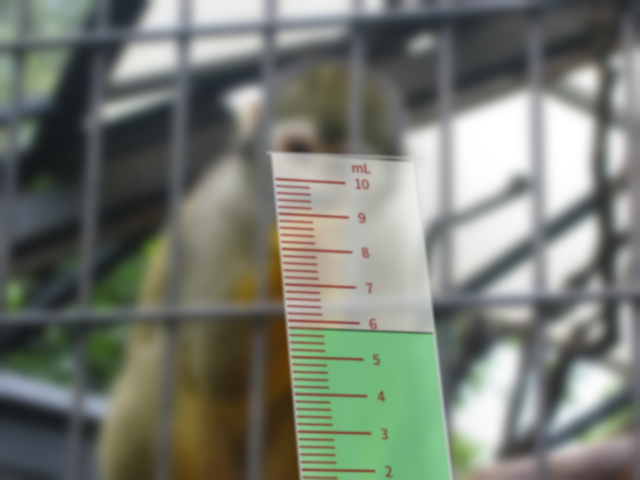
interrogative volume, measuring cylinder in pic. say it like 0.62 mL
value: 5.8 mL
